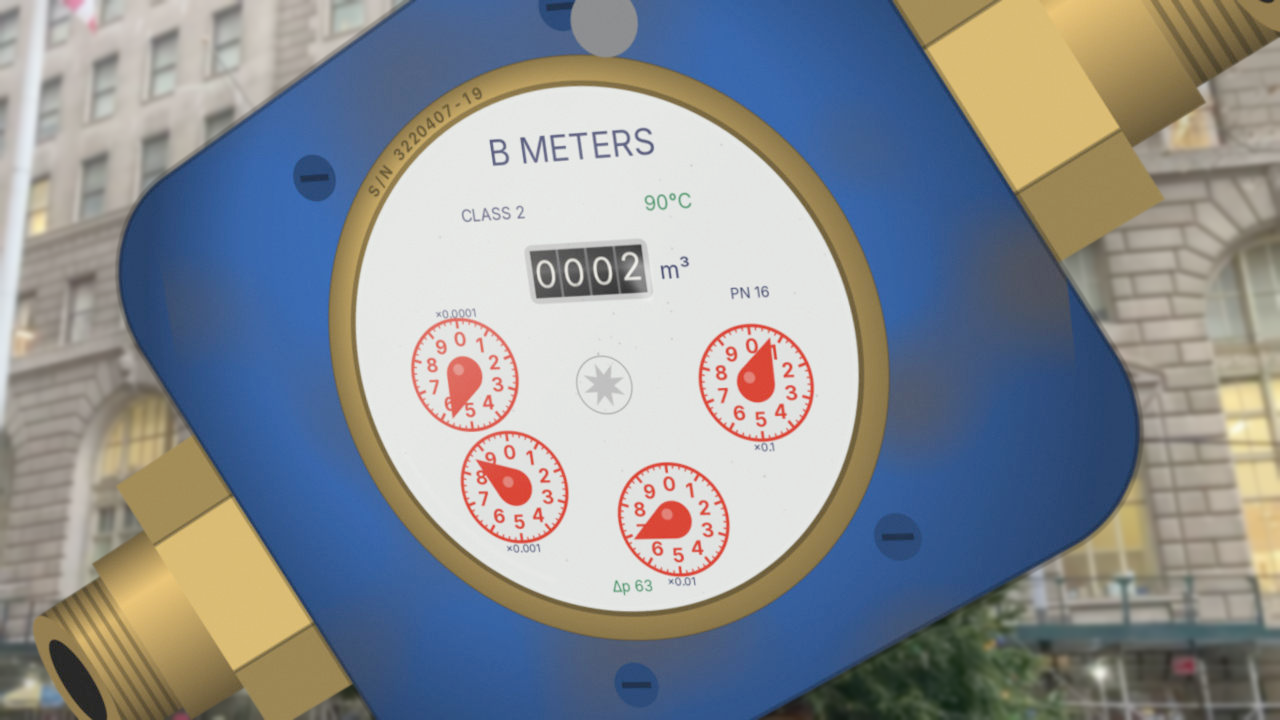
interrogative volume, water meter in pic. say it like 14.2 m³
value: 2.0685 m³
